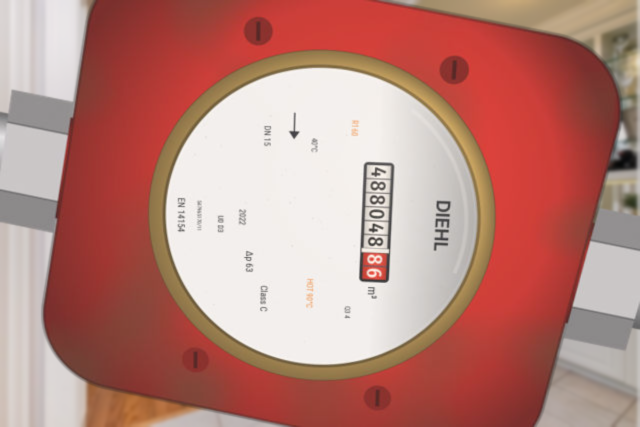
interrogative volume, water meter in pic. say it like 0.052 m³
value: 488048.86 m³
